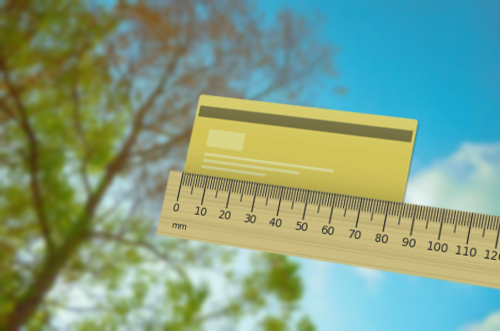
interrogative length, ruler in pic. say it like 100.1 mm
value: 85 mm
